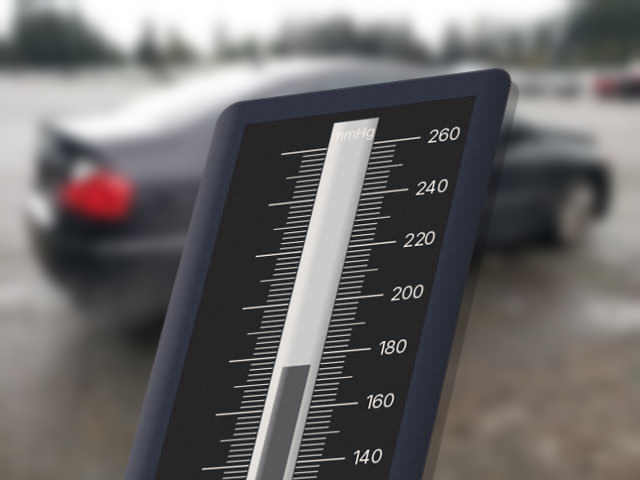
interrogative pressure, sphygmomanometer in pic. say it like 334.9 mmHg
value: 176 mmHg
